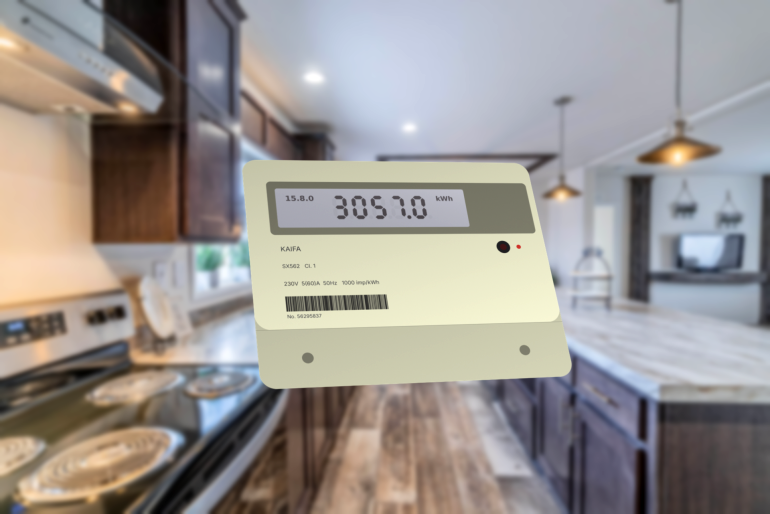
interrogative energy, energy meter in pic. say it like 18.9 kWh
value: 3057.0 kWh
